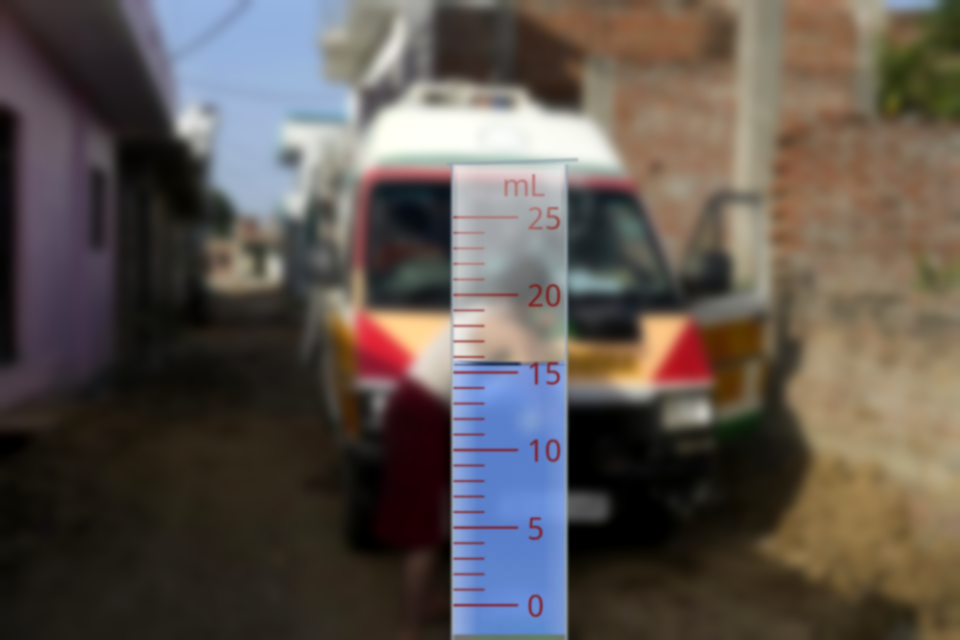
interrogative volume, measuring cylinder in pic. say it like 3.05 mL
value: 15.5 mL
